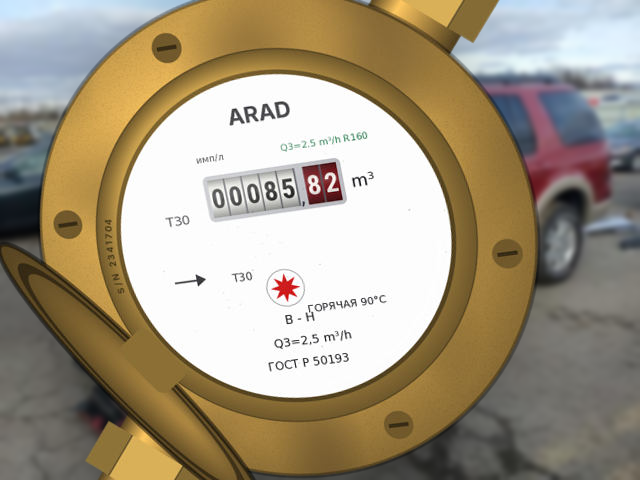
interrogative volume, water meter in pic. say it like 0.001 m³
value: 85.82 m³
